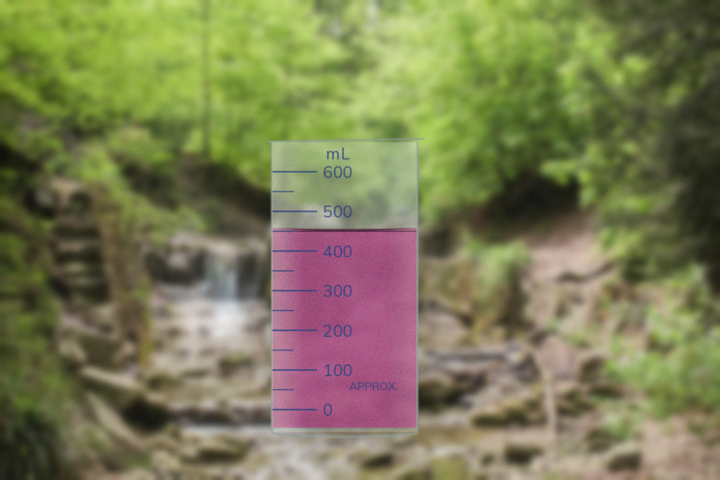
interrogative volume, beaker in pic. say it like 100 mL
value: 450 mL
